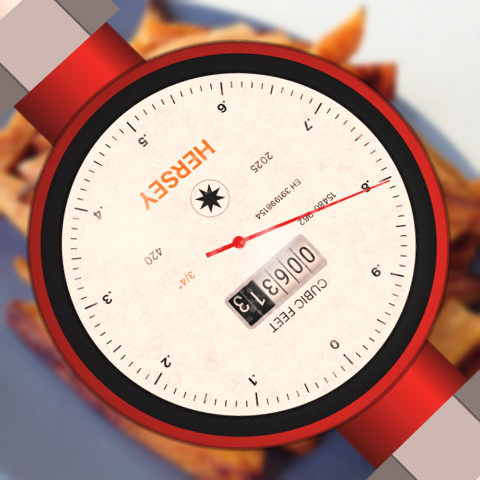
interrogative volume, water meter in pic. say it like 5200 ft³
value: 6312.80 ft³
